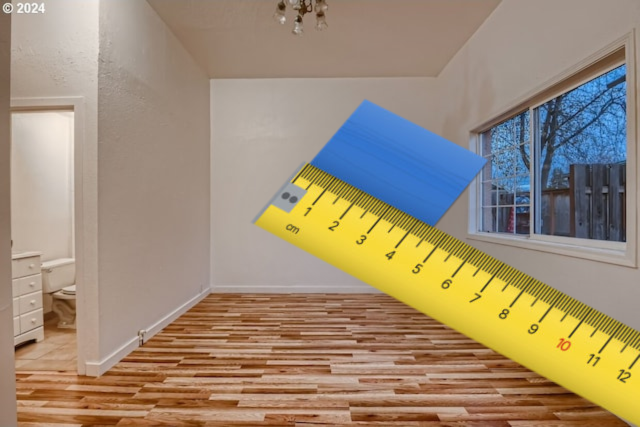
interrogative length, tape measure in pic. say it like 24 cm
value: 4.5 cm
